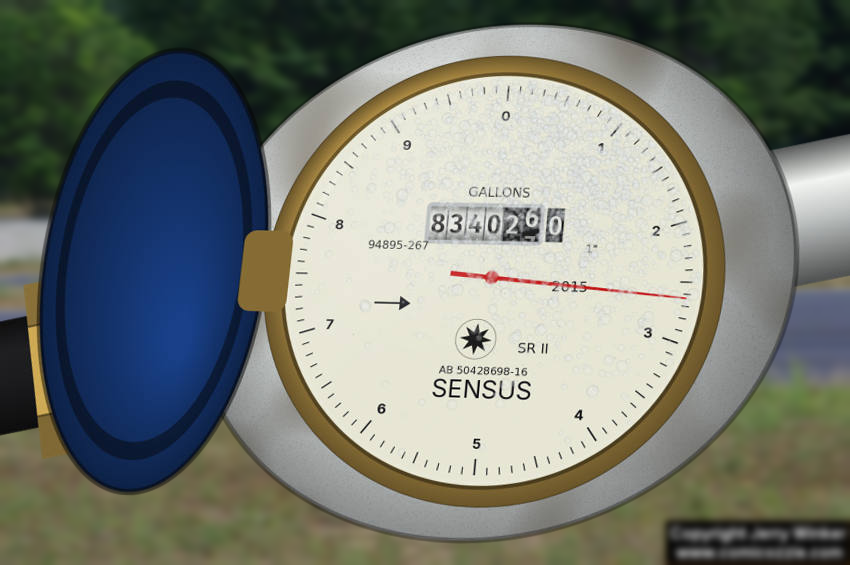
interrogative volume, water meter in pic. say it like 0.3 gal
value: 8340262.6 gal
